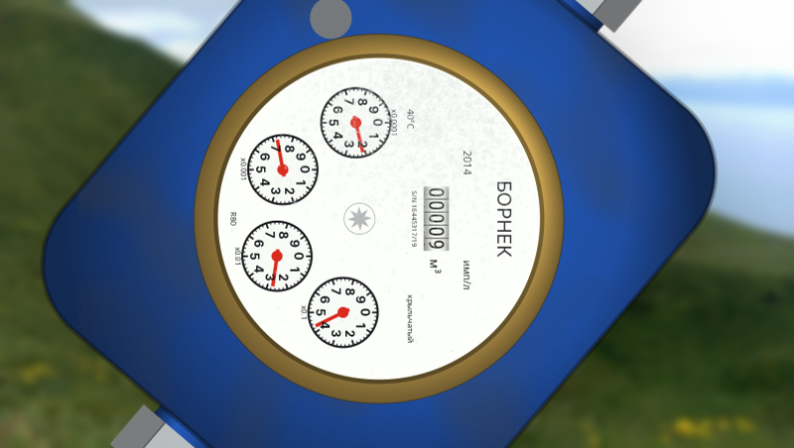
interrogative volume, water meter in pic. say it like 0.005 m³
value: 9.4272 m³
